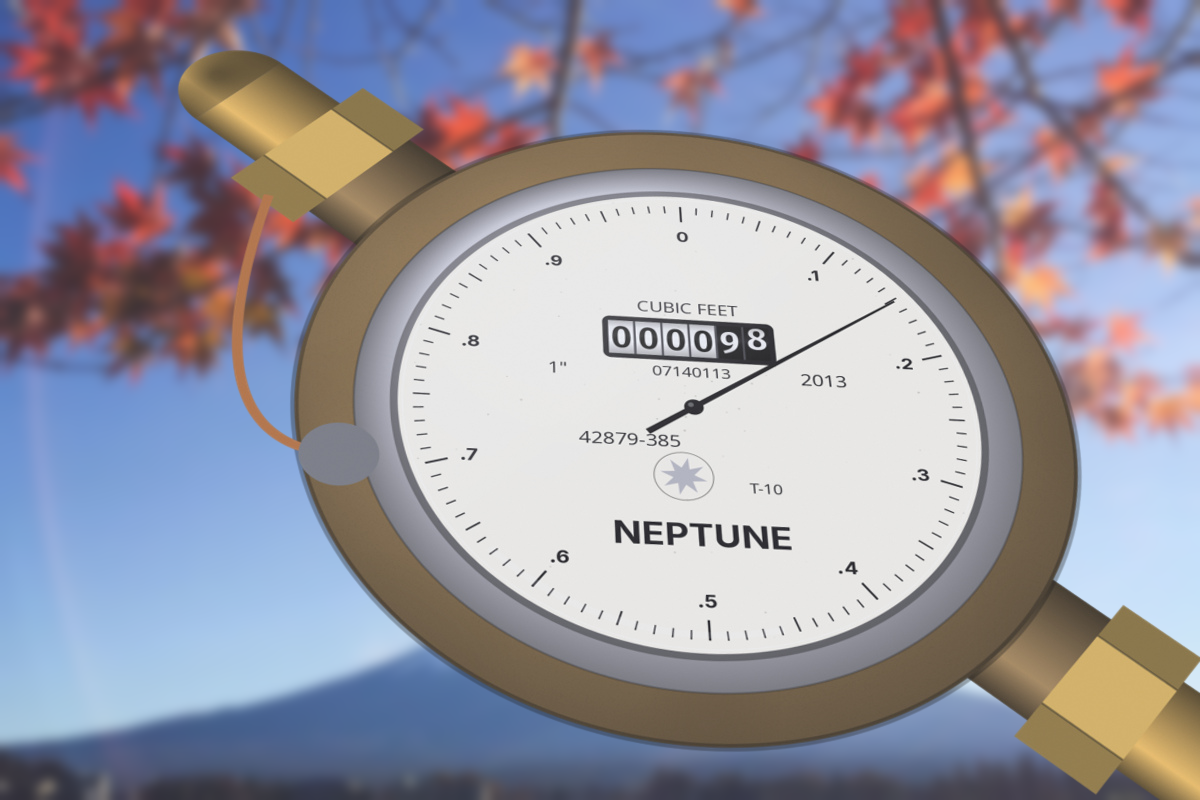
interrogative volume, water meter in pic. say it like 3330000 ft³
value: 98.15 ft³
